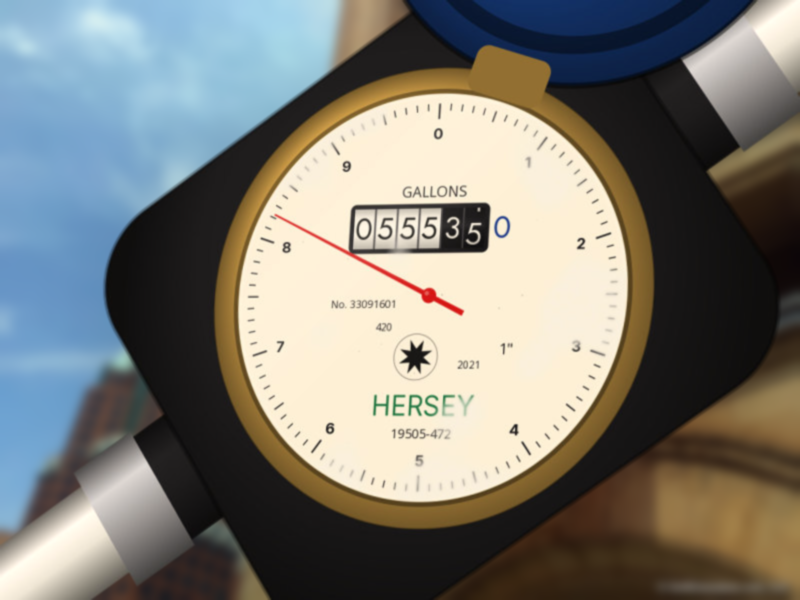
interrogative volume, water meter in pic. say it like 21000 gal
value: 555348.2 gal
